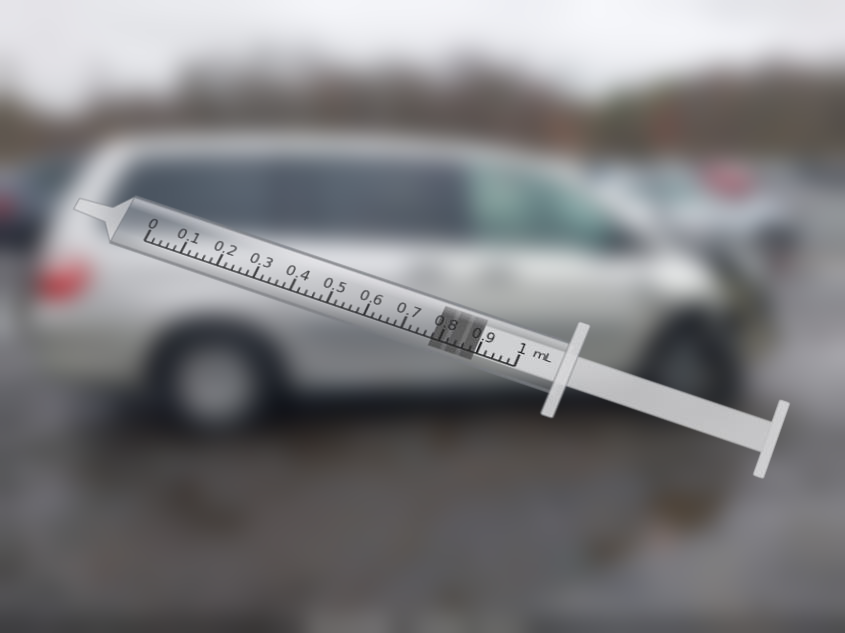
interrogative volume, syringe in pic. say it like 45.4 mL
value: 0.78 mL
